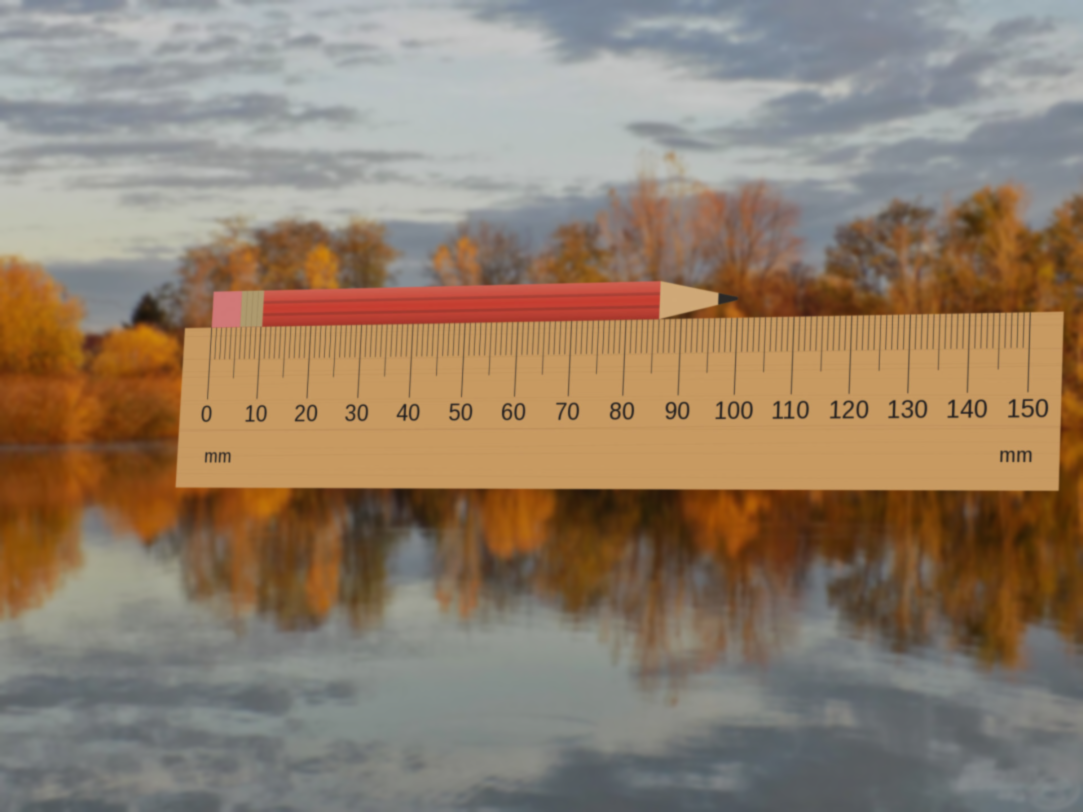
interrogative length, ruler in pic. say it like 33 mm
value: 100 mm
